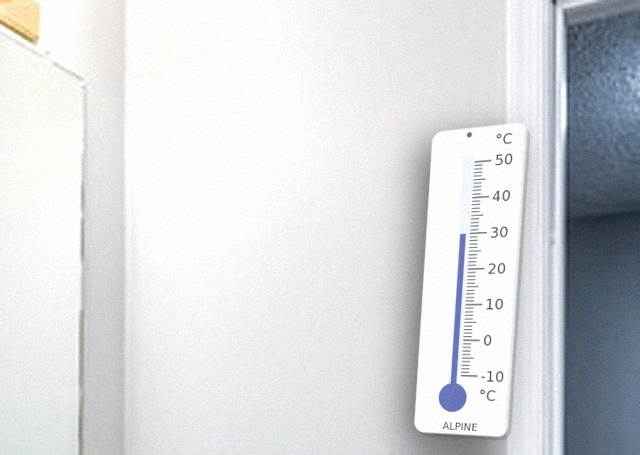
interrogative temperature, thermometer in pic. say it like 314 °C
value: 30 °C
